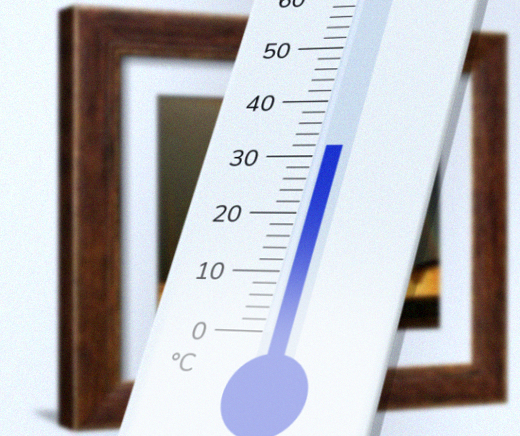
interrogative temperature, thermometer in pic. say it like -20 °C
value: 32 °C
